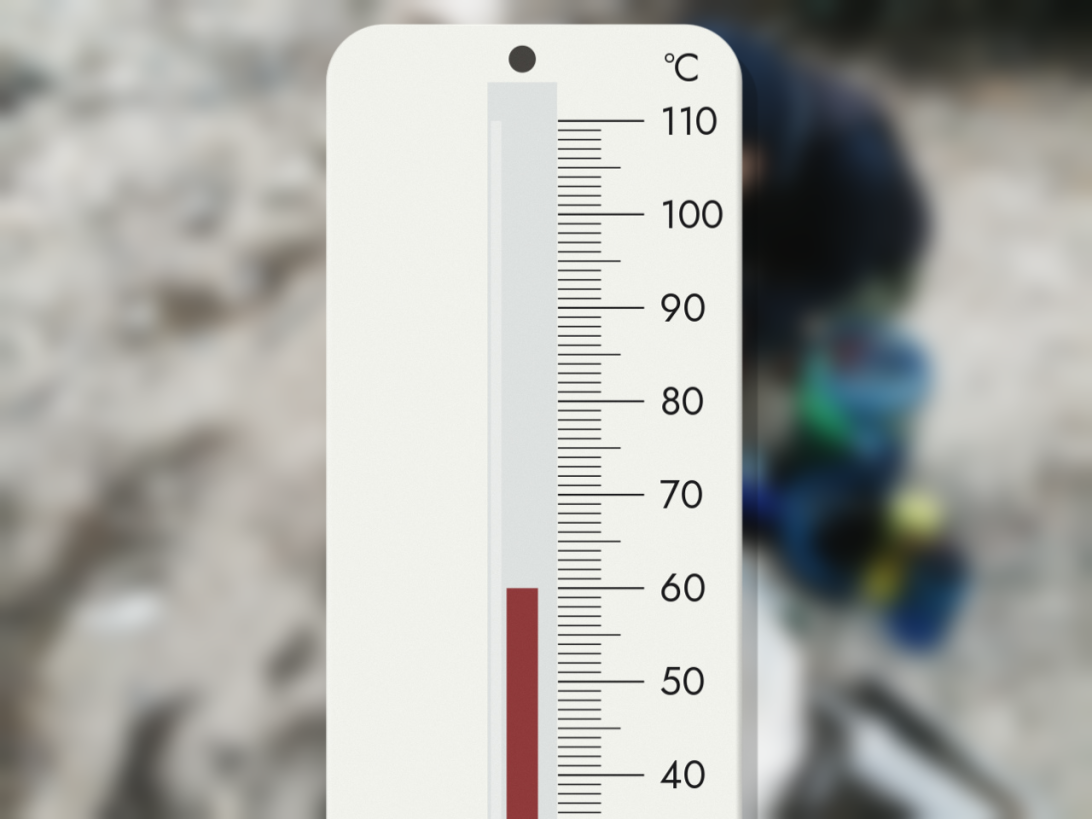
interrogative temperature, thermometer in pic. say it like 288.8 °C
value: 60 °C
